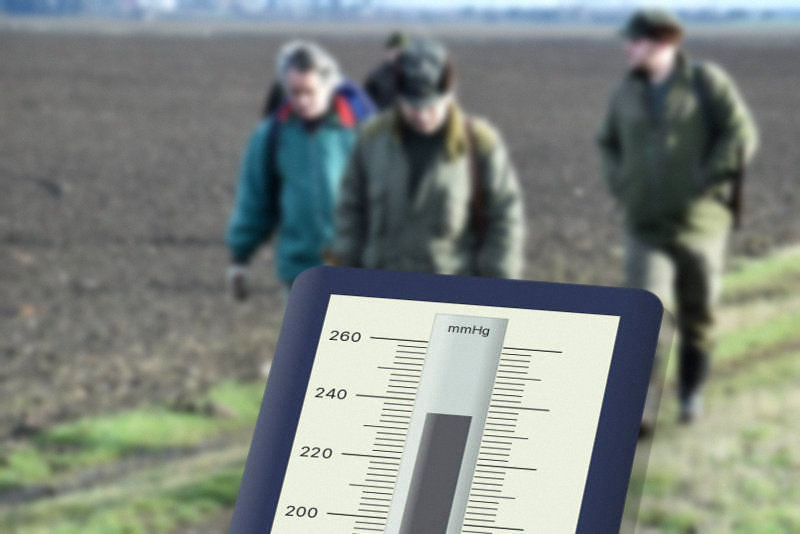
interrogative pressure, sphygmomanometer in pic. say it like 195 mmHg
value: 236 mmHg
